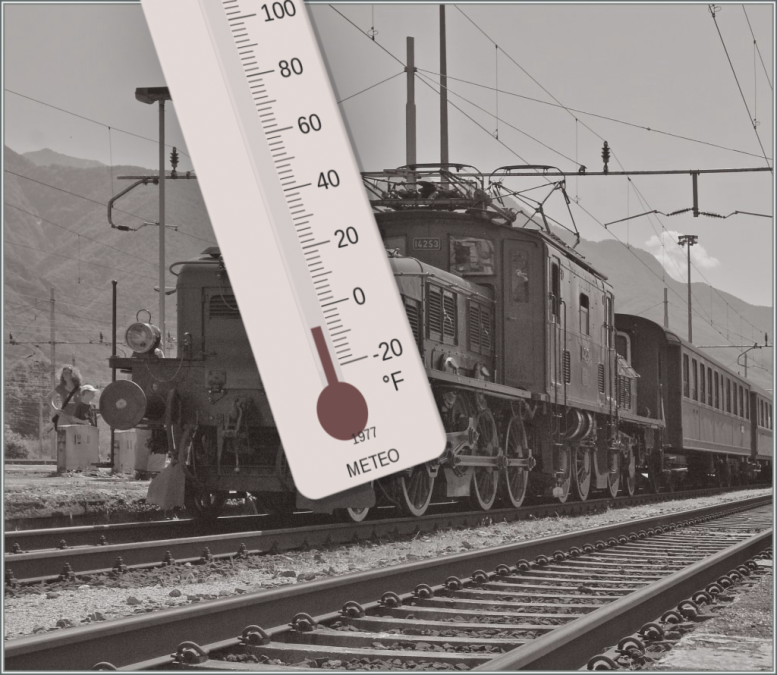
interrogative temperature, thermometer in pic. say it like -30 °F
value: -6 °F
